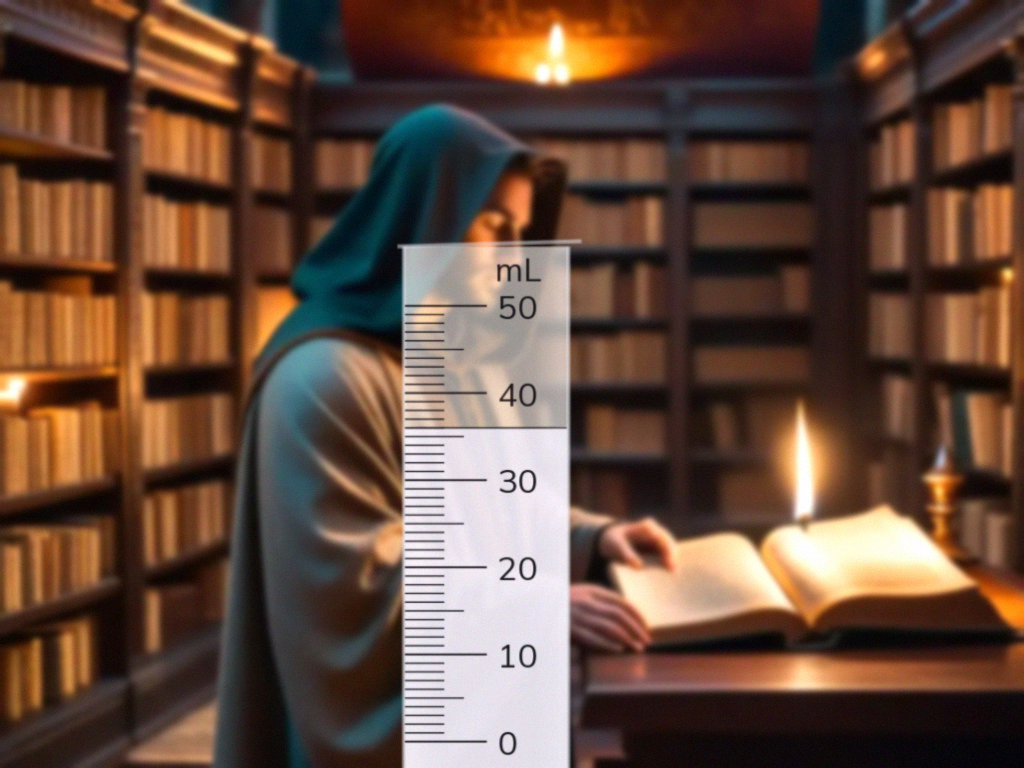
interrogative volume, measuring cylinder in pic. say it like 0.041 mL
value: 36 mL
